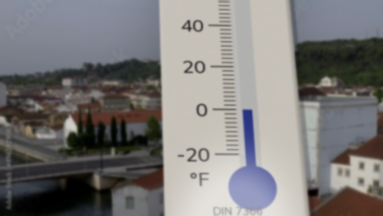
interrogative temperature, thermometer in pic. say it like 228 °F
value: 0 °F
